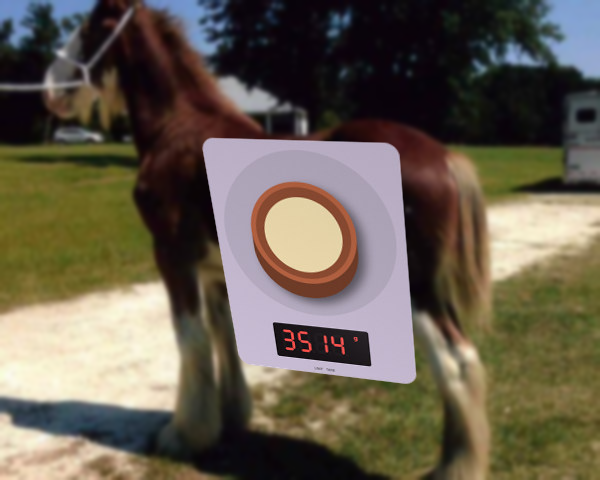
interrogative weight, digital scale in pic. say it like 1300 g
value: 3514 g
